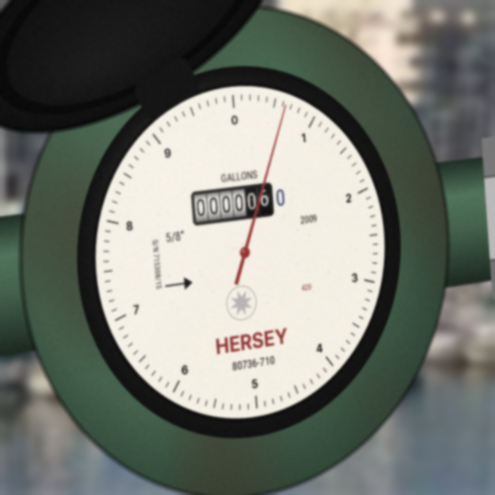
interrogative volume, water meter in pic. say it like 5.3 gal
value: 60.6 gal
